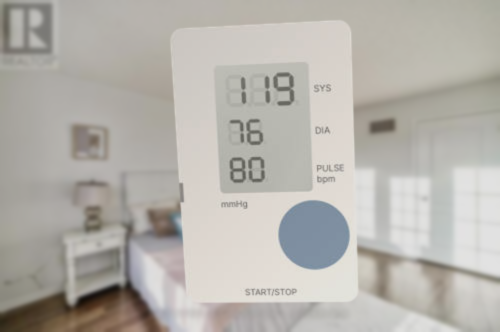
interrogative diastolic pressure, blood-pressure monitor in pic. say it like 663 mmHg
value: 76 mmHg
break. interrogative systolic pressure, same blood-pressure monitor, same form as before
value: 119 mmHg
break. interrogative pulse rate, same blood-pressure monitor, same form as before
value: 80 bpm
